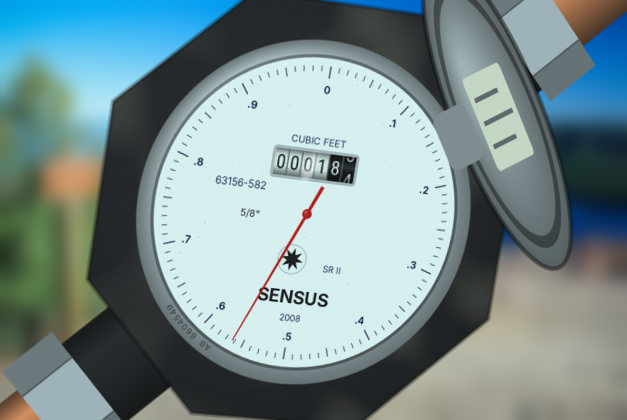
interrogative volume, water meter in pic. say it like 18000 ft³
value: 183.56 ft³
